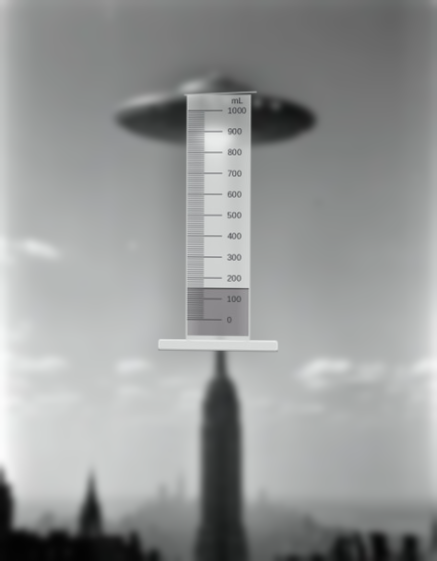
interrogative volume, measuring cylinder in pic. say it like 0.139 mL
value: 150 mL
